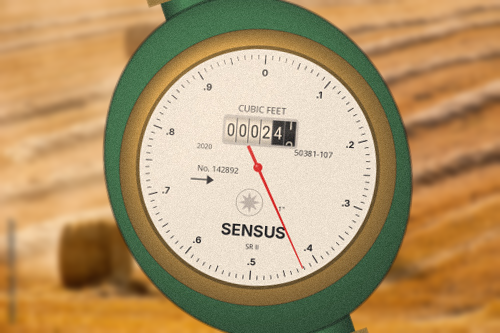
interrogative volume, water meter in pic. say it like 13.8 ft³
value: 241.42 ft³
